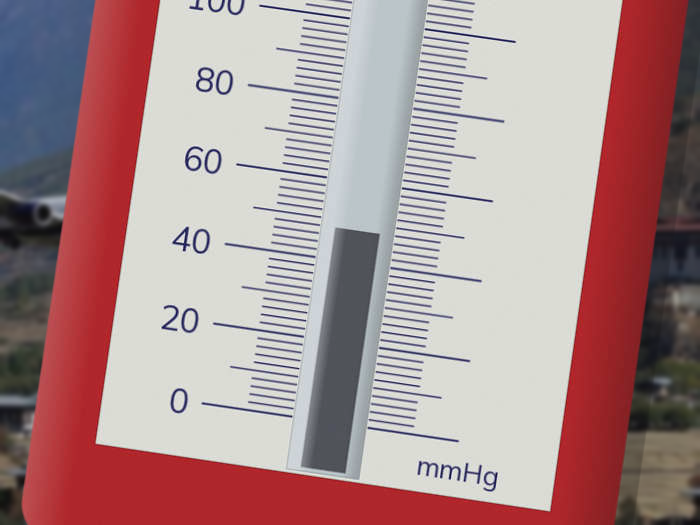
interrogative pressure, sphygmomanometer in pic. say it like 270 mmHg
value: 48 mmHg
